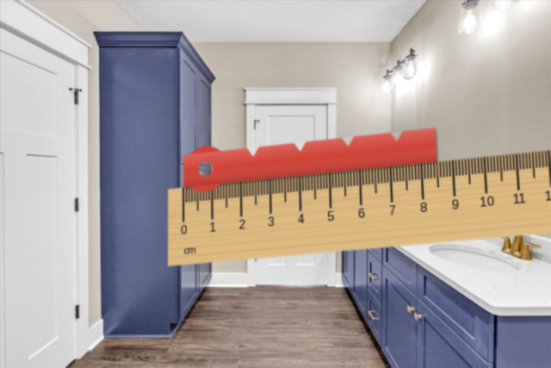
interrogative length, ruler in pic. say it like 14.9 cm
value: 8.5 cm
